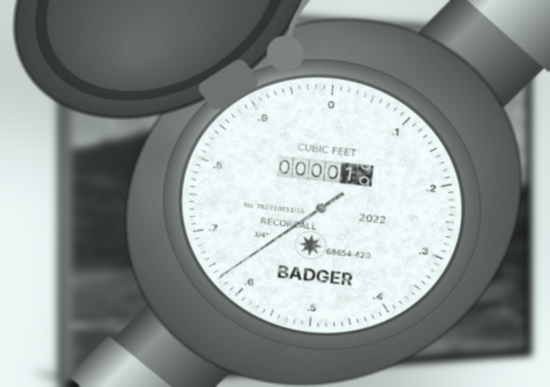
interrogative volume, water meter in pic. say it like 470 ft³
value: 18.63 ft³
